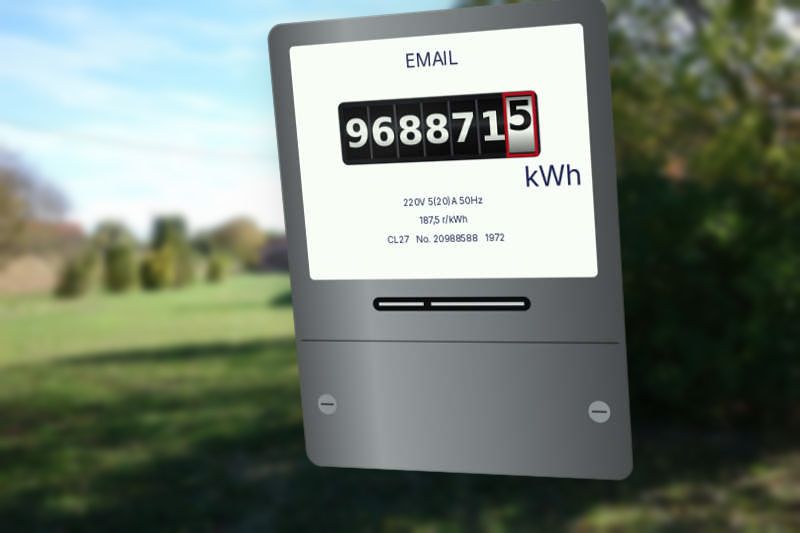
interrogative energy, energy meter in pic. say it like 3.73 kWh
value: 968871.5 kWh
